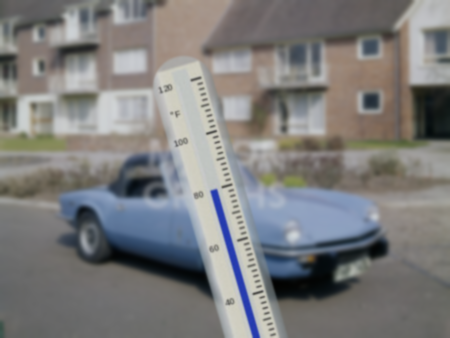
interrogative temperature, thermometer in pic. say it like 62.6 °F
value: 80 °F
